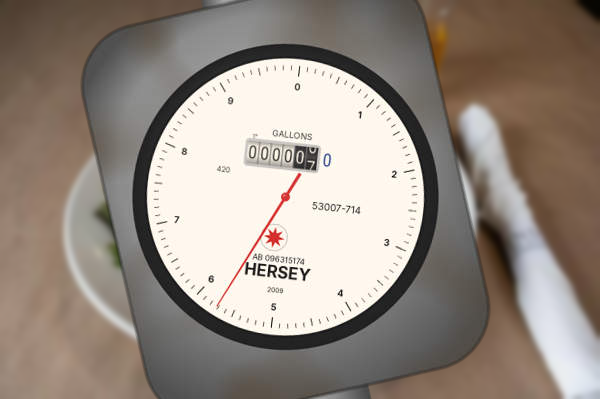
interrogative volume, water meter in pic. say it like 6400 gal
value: 65.7 gal
